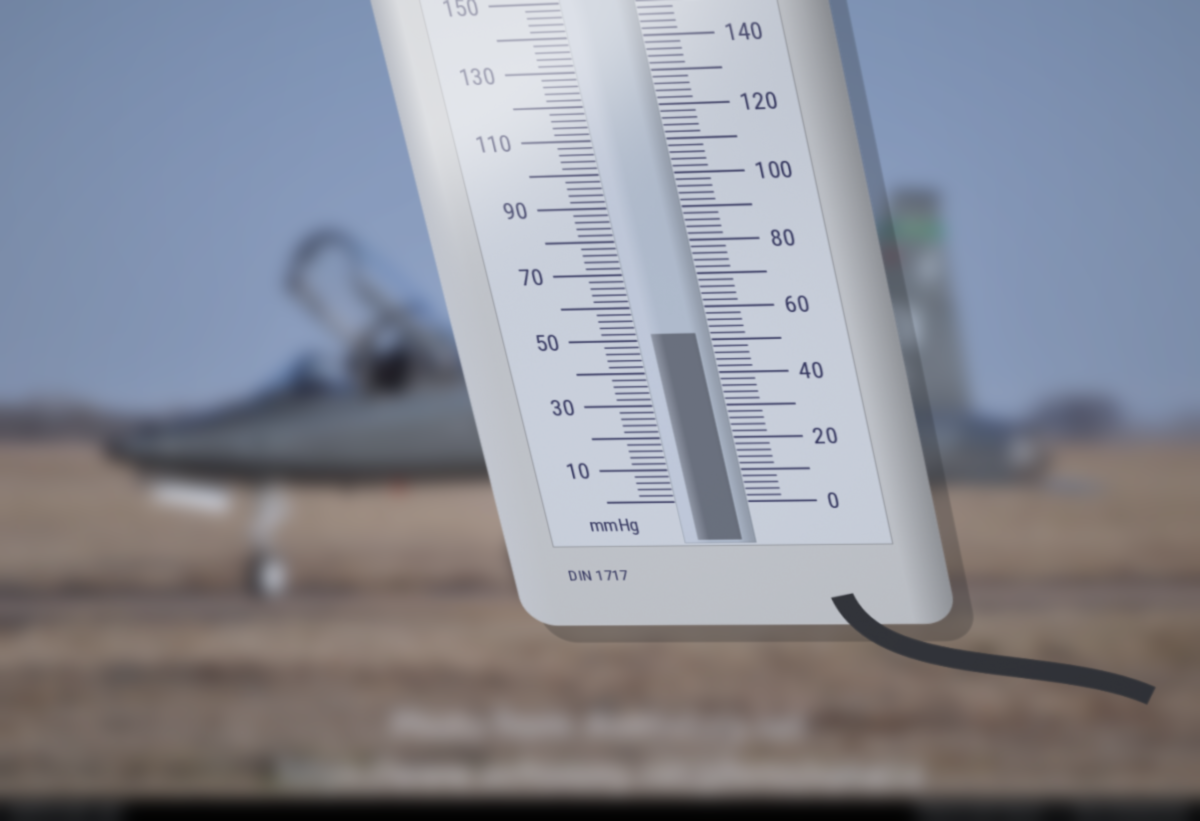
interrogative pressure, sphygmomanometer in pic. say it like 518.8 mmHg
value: 52 mmHg
